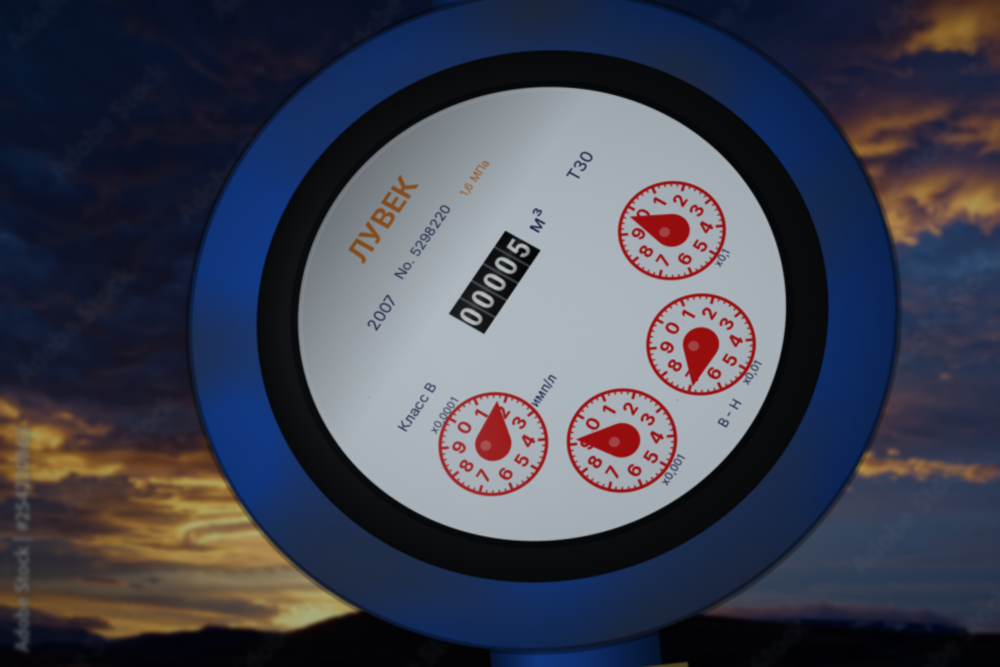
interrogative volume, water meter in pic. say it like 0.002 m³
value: 4.9691 m³
